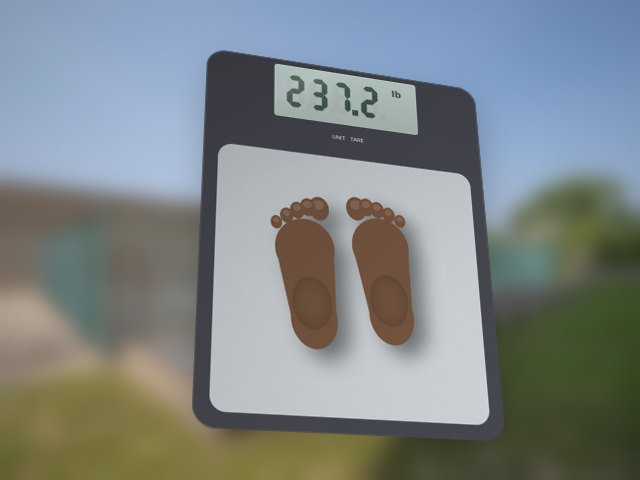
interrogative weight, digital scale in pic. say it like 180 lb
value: 237.2 lb
